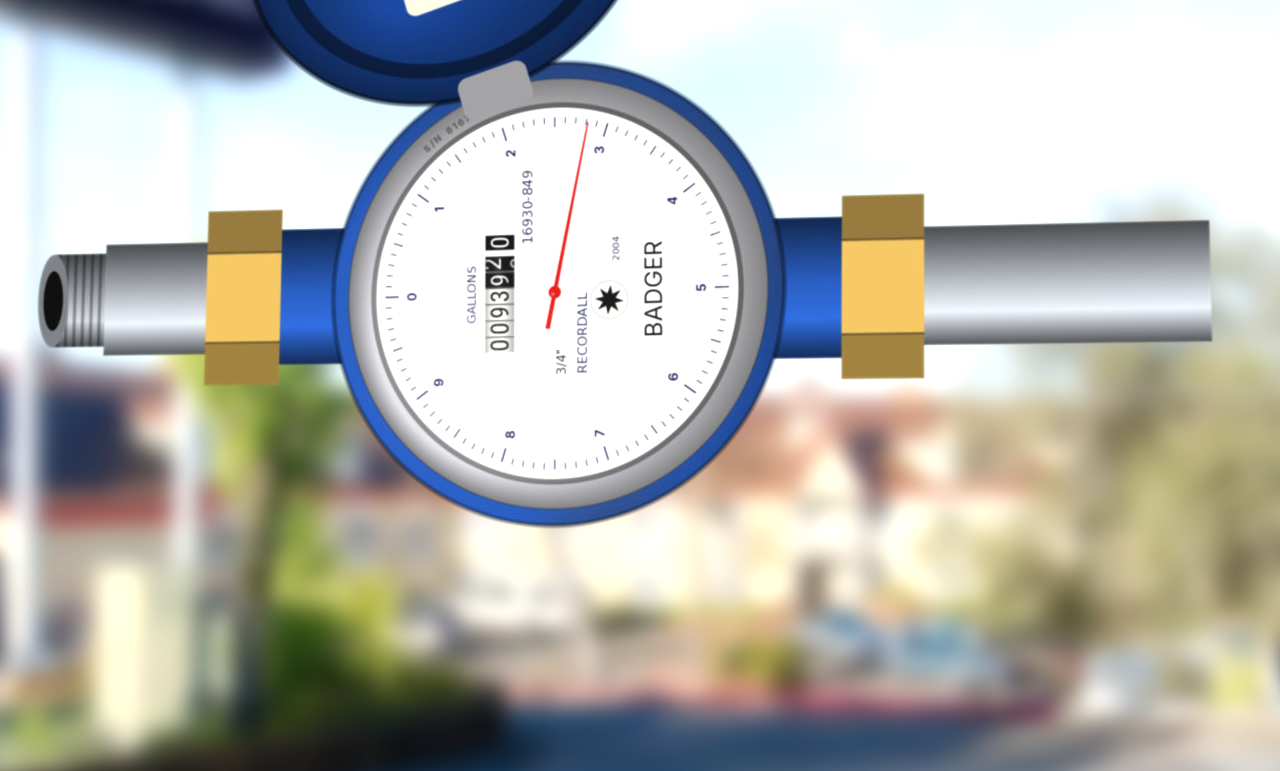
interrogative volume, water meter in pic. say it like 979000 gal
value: 93922.8 gal
